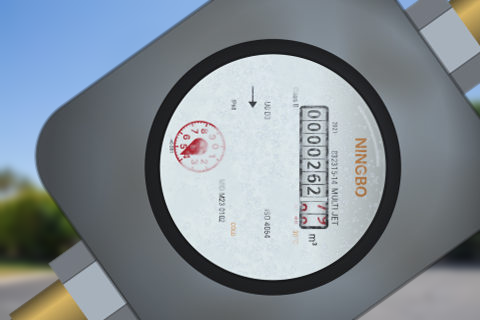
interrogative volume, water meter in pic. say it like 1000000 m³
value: 262.794 m³
